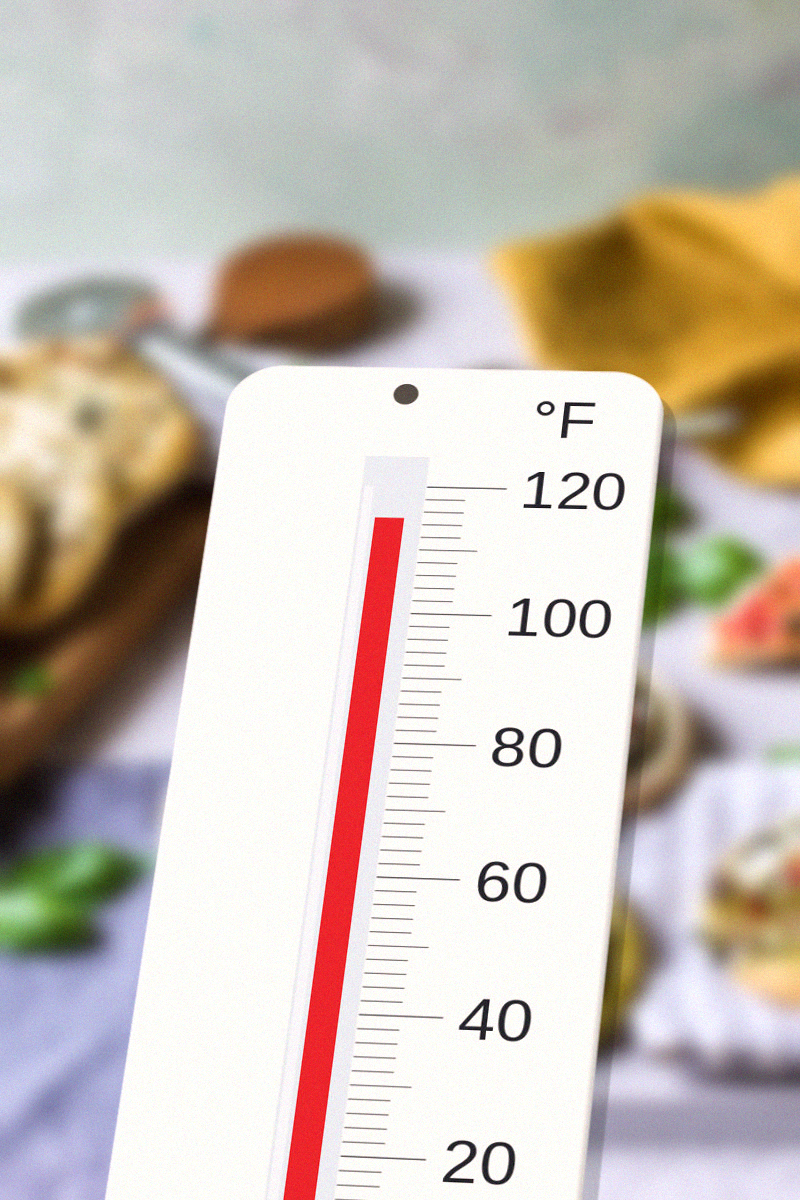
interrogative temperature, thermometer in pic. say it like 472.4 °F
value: 115 °F
